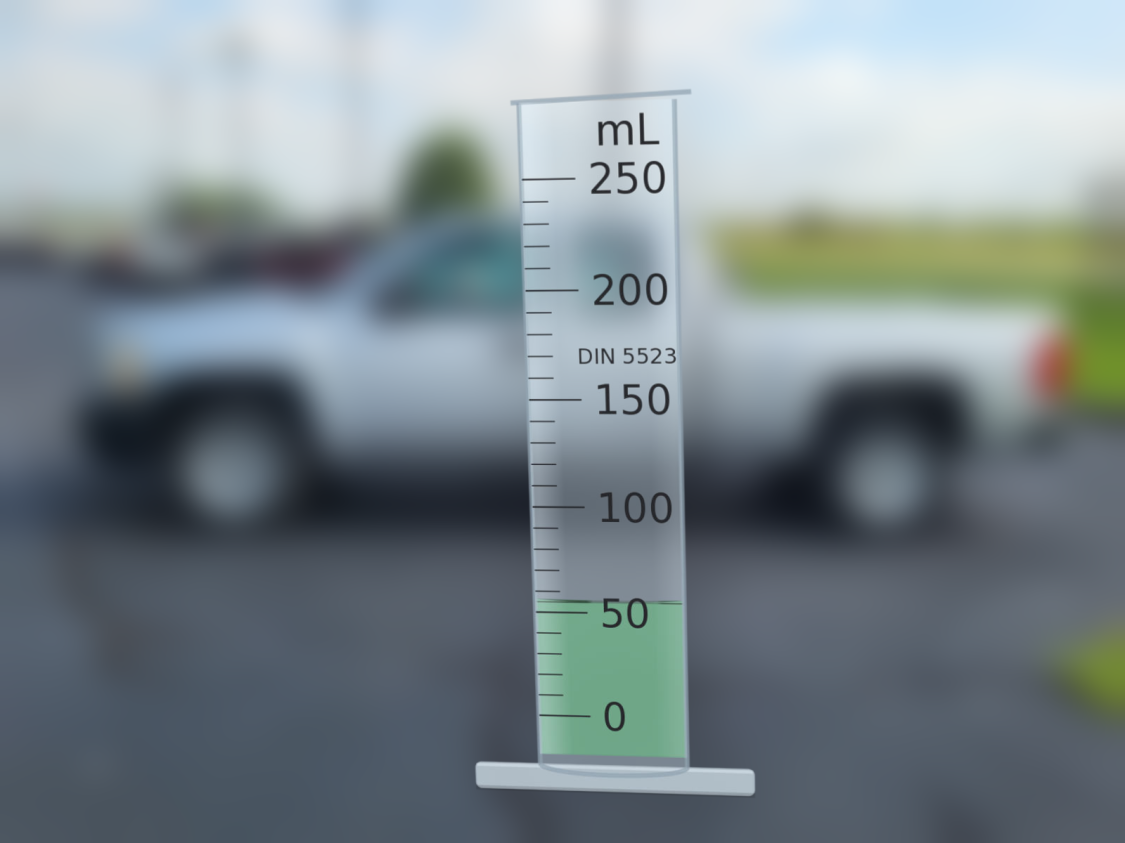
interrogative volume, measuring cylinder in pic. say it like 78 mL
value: 55 mL
